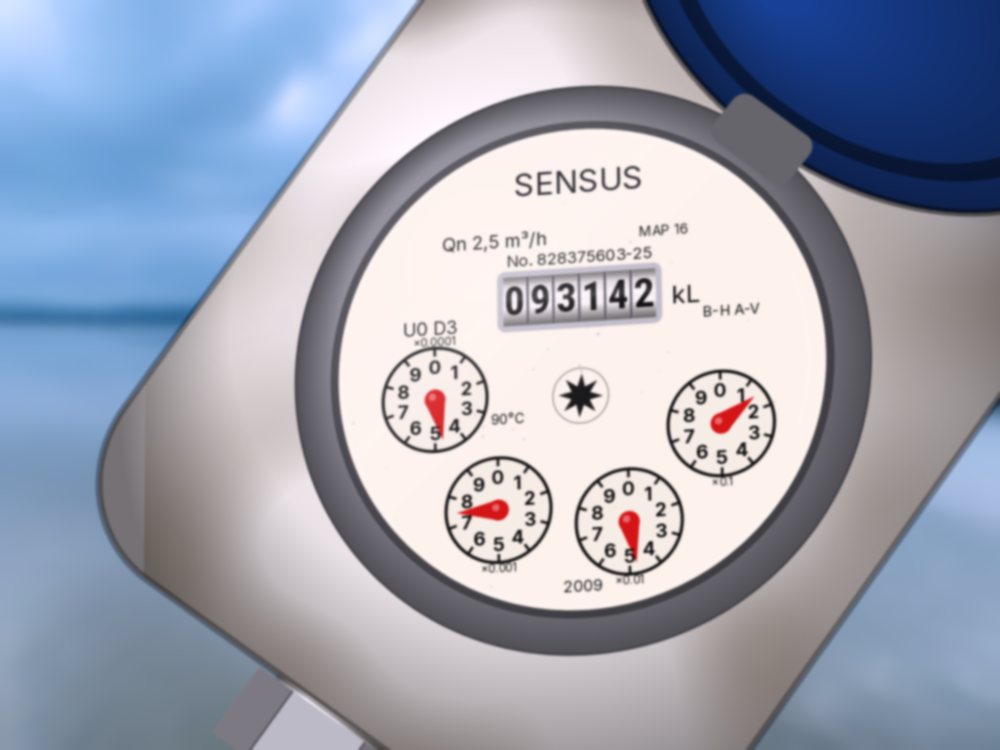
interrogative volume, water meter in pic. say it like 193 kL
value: 93142.1474 kL
